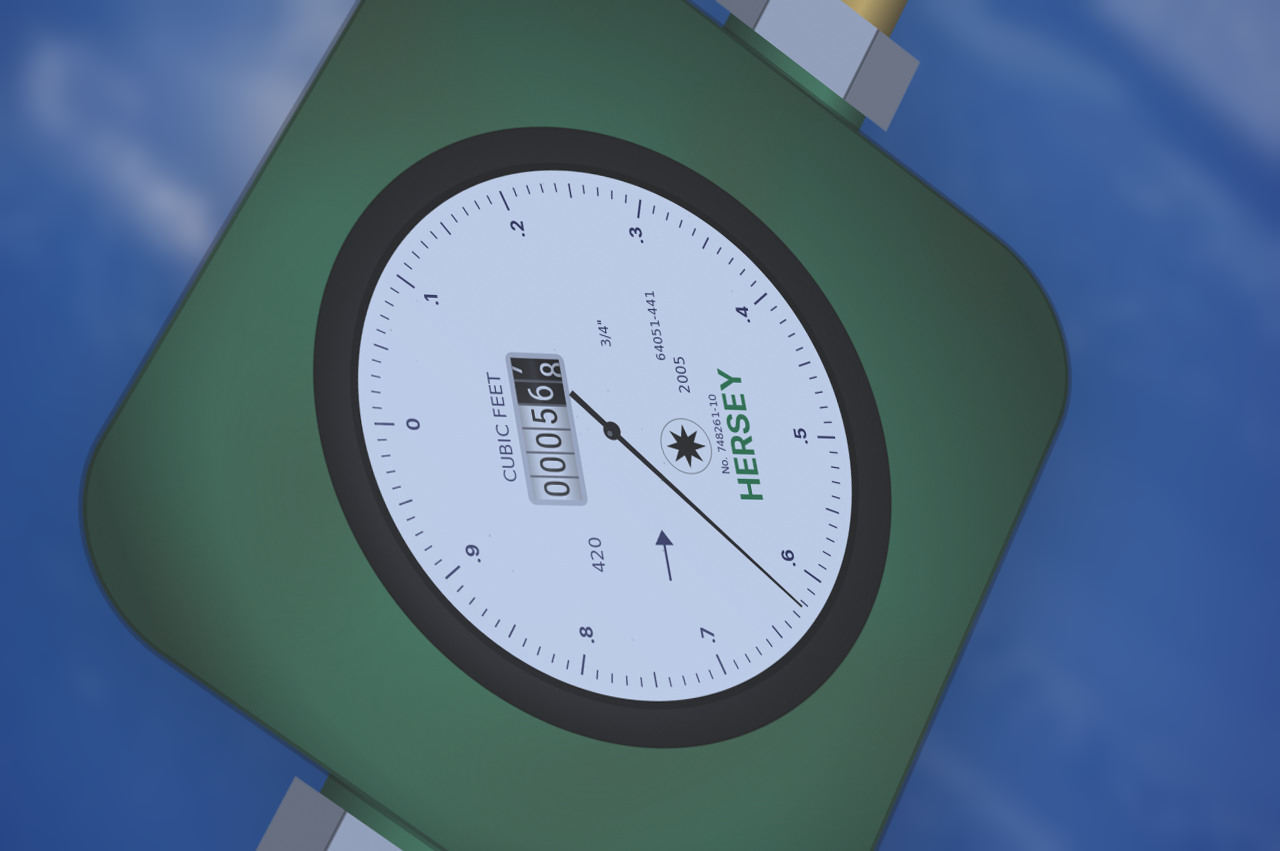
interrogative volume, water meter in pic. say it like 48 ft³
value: 567.62 ft³
